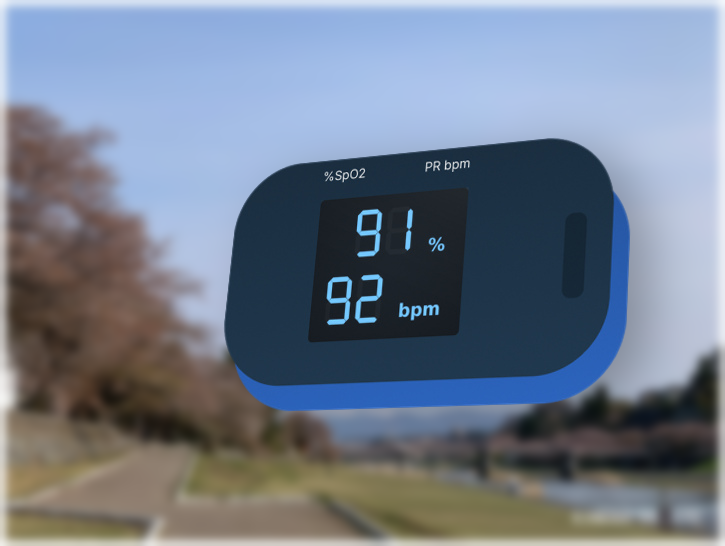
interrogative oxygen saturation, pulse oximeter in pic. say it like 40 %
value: 91 %
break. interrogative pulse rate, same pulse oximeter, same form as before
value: 92 bpm
